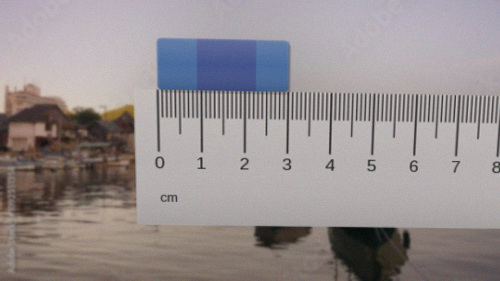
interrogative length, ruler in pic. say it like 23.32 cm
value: 3 cm
